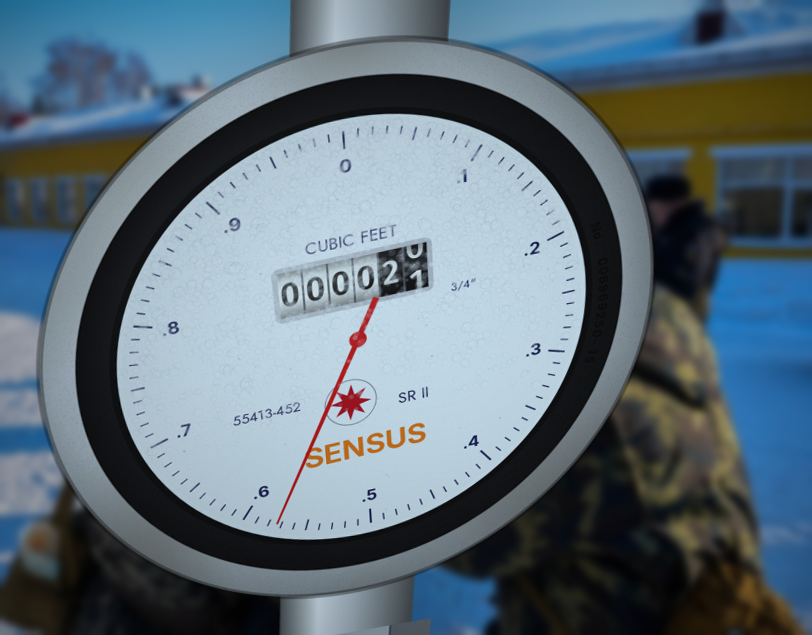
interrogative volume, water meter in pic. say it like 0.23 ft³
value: 20.57 ft³
